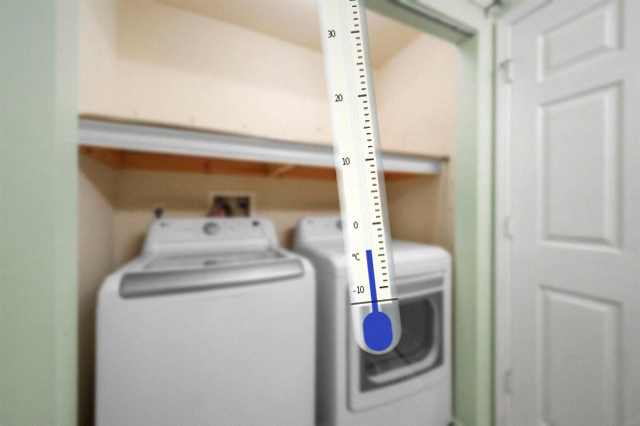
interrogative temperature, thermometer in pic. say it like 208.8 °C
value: -4 °C
